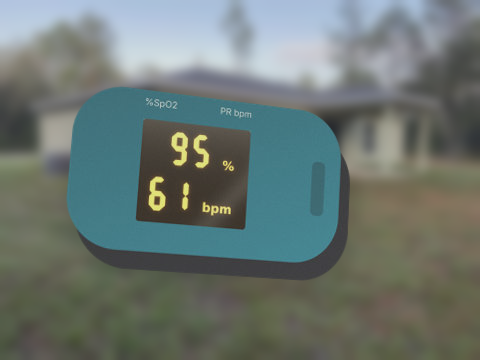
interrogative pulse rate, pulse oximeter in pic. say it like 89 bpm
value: 61 bpm
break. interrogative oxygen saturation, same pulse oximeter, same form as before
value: 95 %
